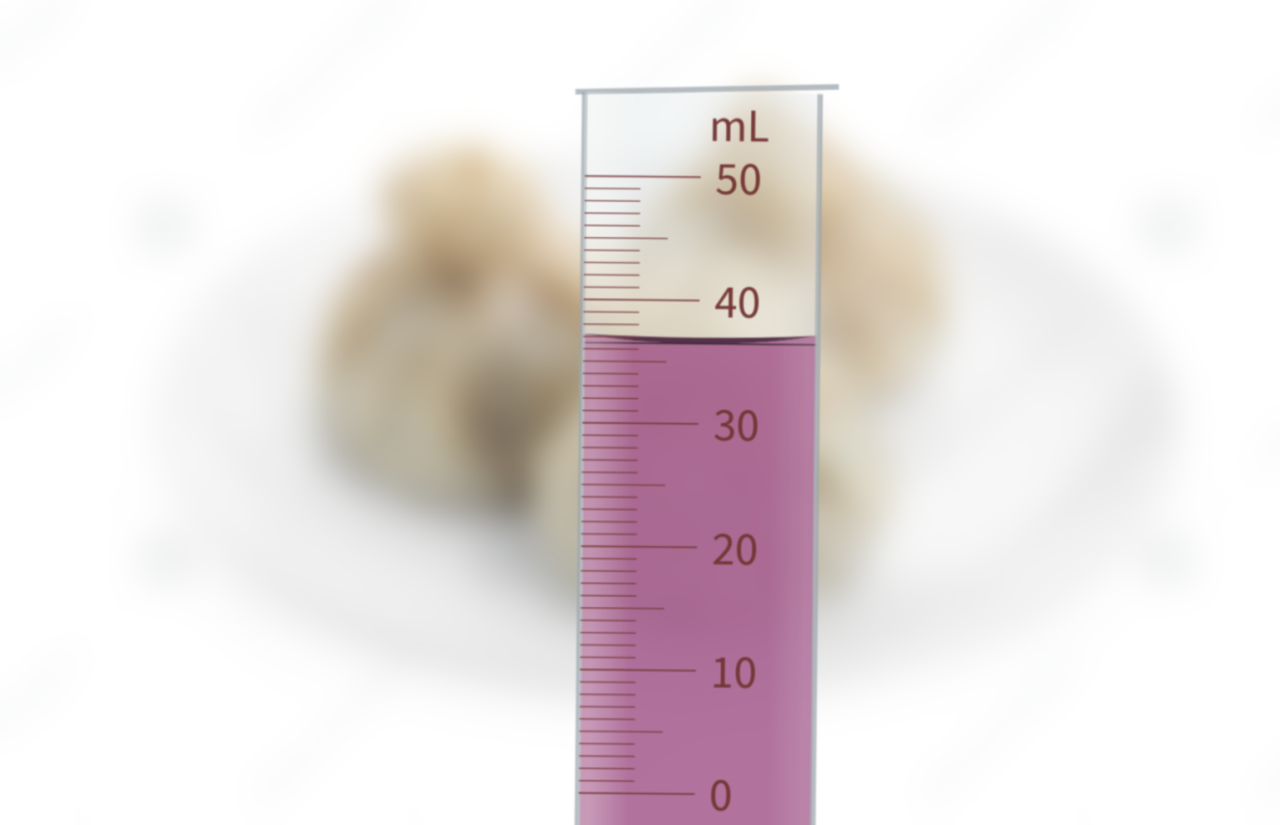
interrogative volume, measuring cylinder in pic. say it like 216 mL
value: 36.5 mL
